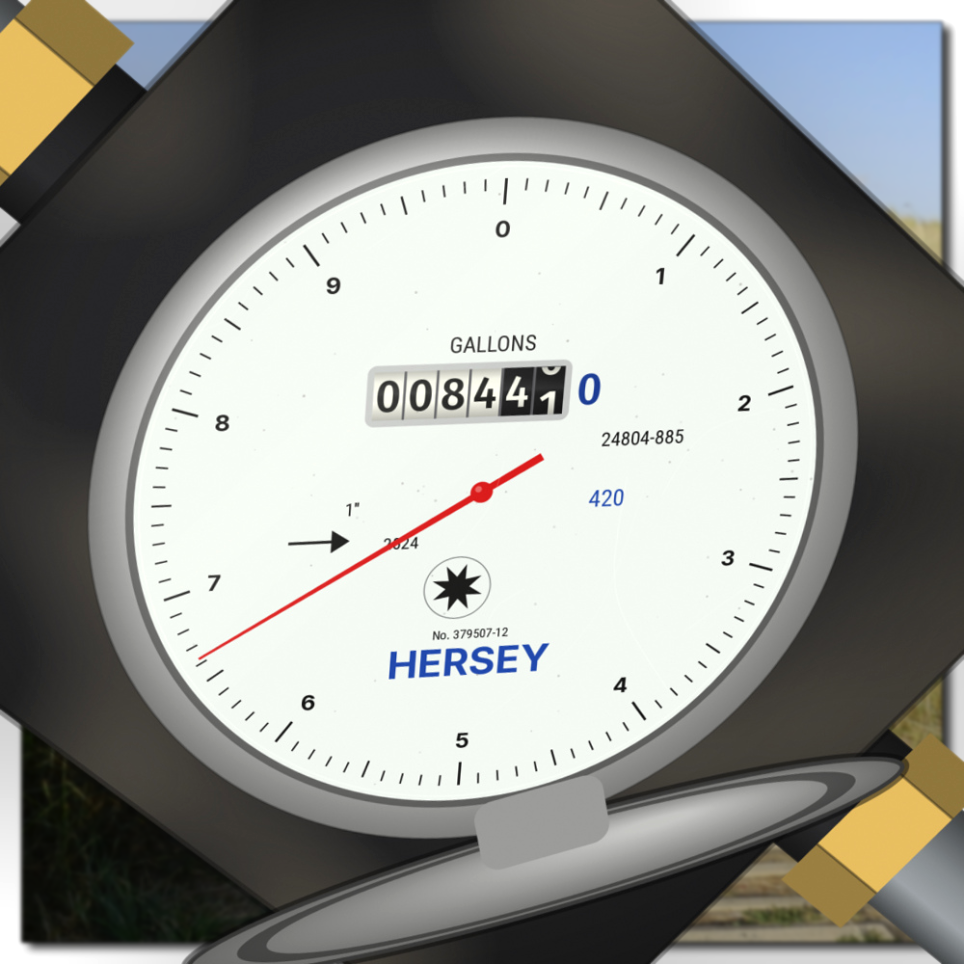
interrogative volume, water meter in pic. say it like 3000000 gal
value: 84406.6 gal
